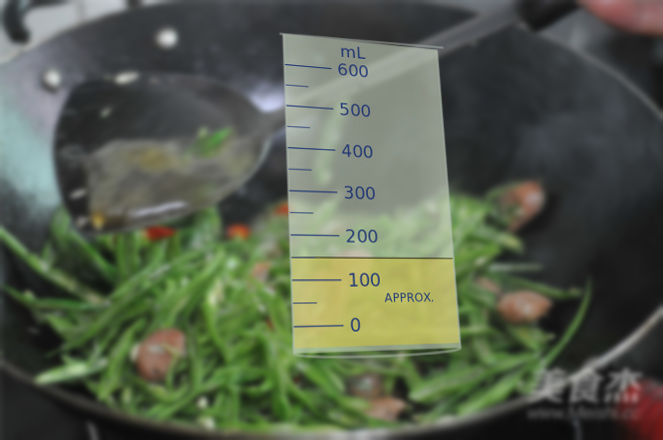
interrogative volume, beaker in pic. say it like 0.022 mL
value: 150 mL
